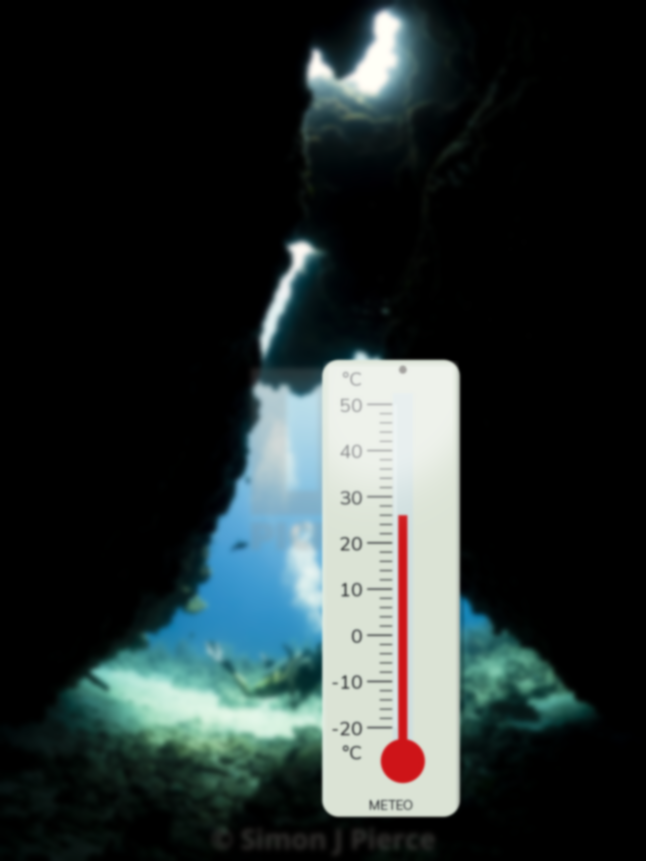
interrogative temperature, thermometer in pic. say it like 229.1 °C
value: 26 °C
